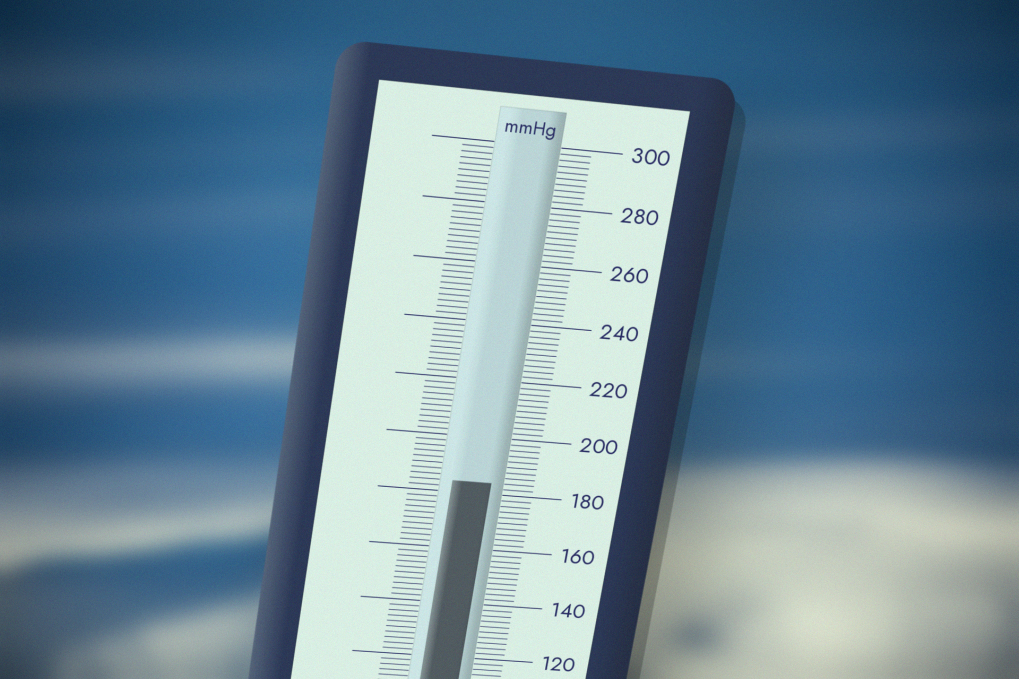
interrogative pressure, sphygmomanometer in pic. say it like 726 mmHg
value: 184 mmHg
